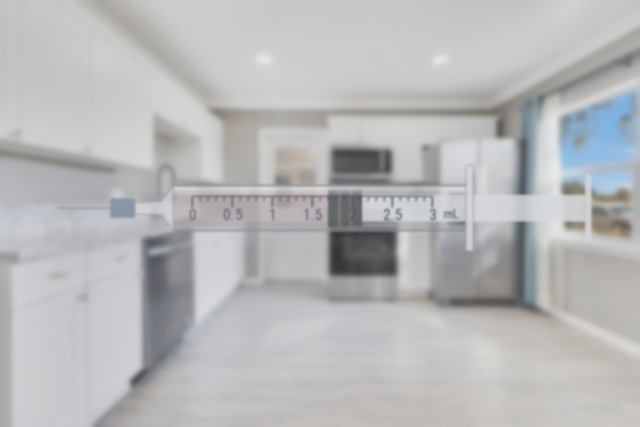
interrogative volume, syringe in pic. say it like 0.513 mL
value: 1.7 mL
